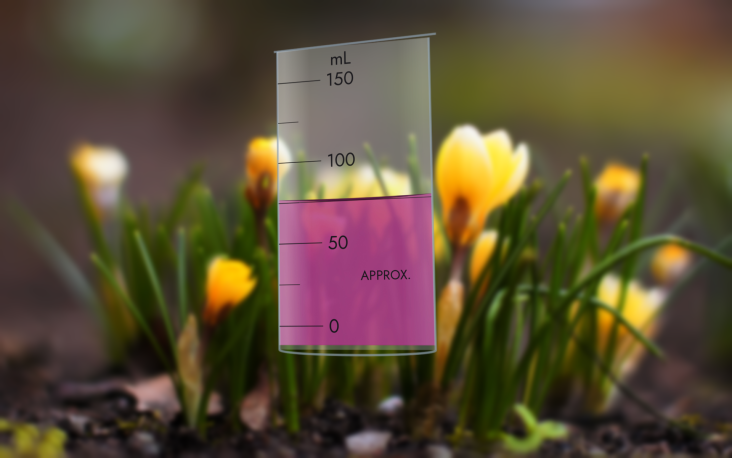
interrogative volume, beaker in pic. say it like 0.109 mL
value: 75 mL
